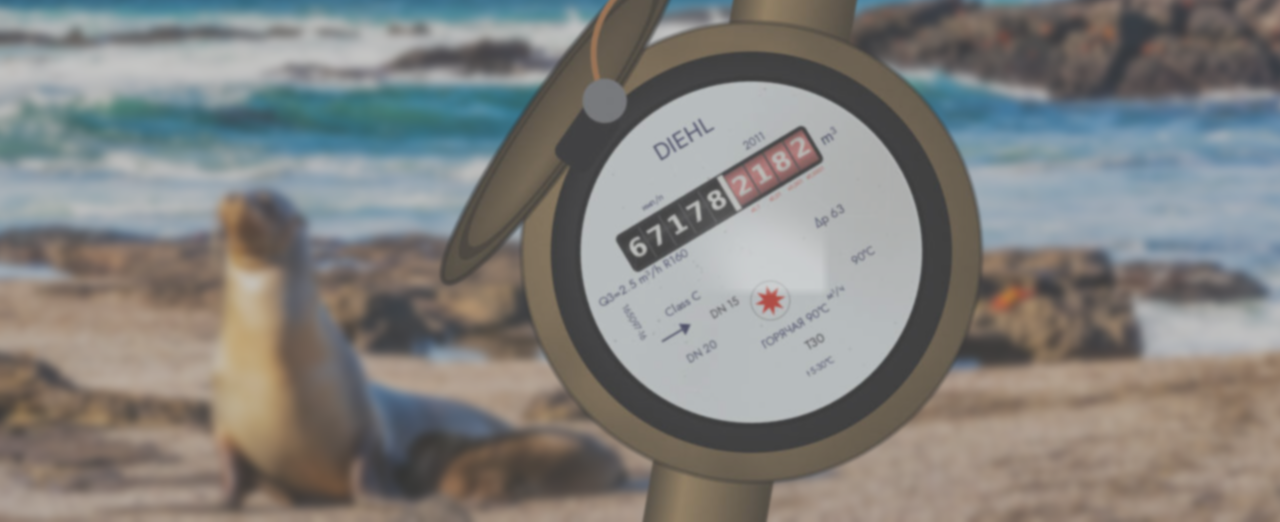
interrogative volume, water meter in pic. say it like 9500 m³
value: 67178.2182 m³
